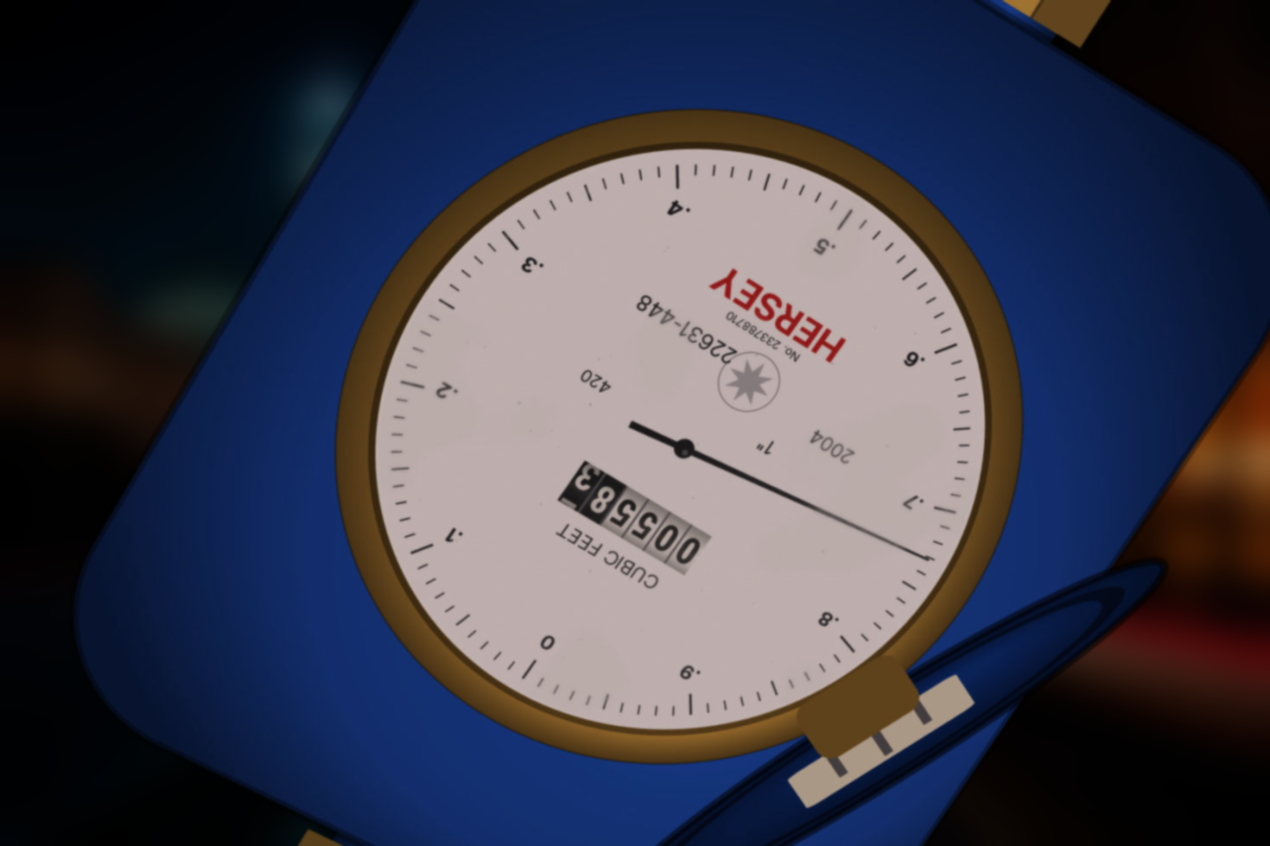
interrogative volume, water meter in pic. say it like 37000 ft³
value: 5582.73 ft³
